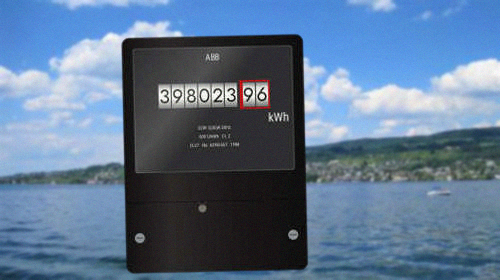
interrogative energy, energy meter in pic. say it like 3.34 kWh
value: 398023.96 kWh
